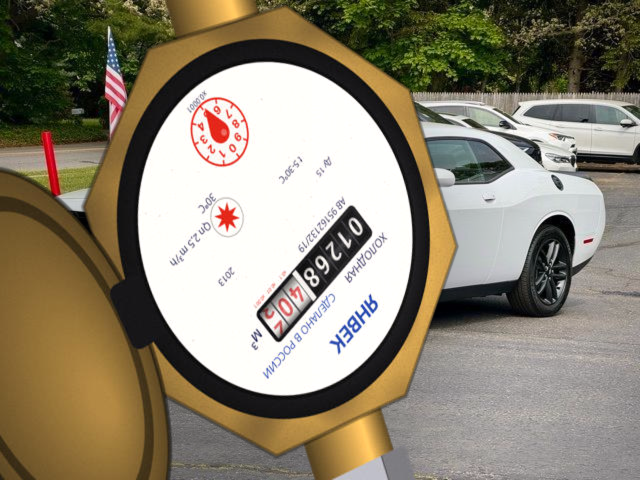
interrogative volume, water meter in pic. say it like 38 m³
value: 1268.4025 m³
